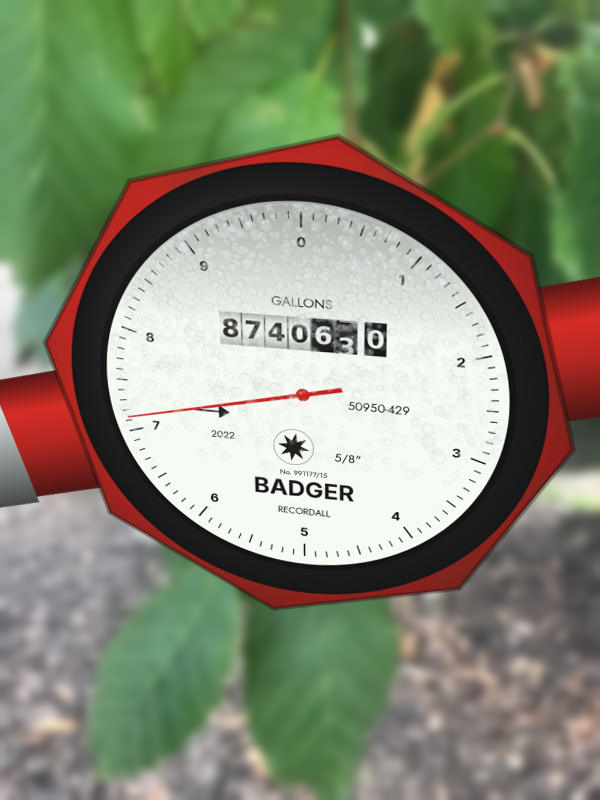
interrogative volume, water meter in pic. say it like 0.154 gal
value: 8740627.1 gal
